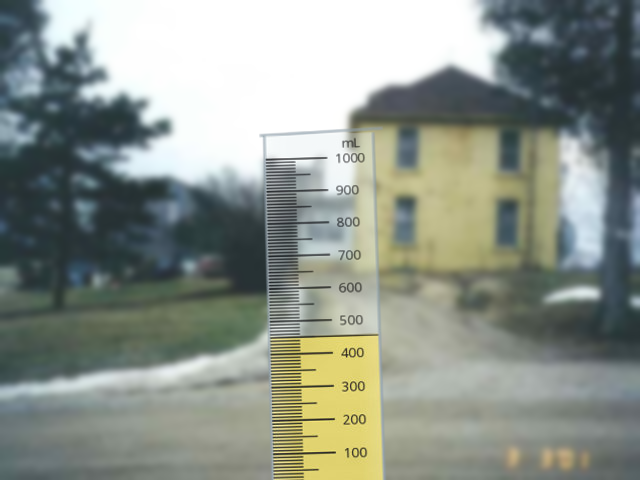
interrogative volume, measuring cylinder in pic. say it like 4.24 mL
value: 450 mL
